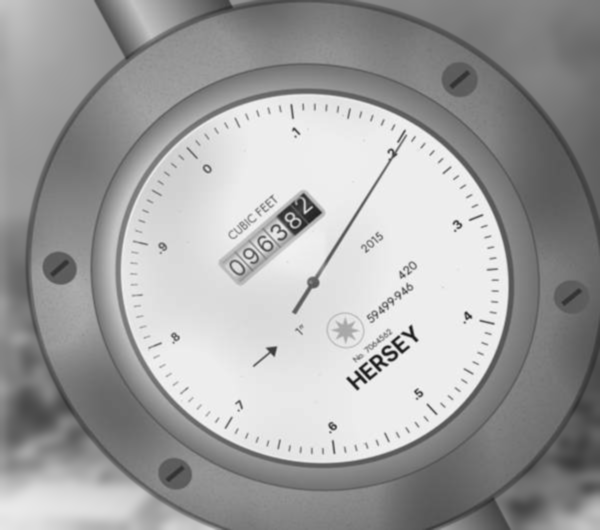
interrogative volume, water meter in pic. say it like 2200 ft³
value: 96382.20 ft³
